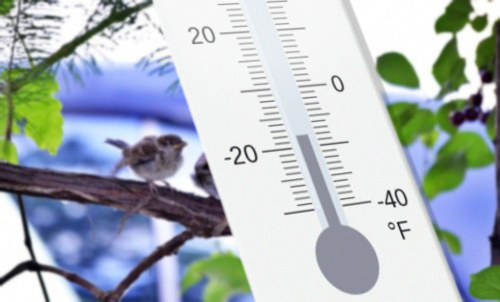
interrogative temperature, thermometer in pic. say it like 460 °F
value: -16 °F
